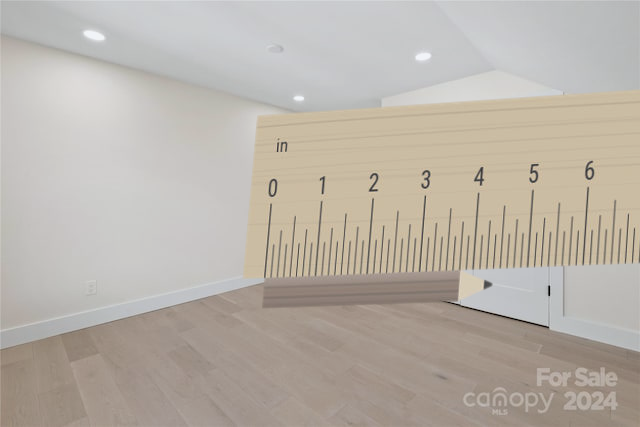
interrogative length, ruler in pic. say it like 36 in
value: 4.375 in
